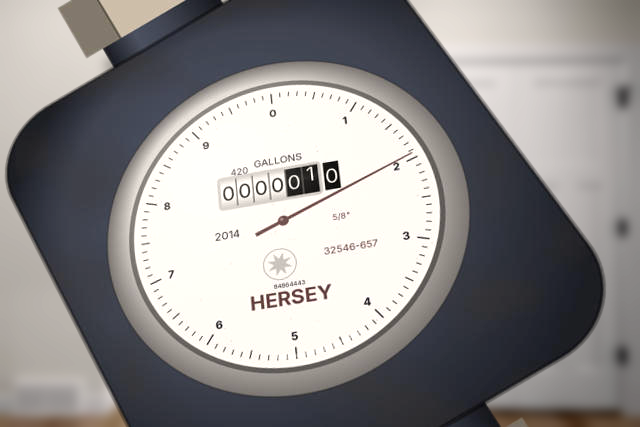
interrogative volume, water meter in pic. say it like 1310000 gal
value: 11.9 gal
